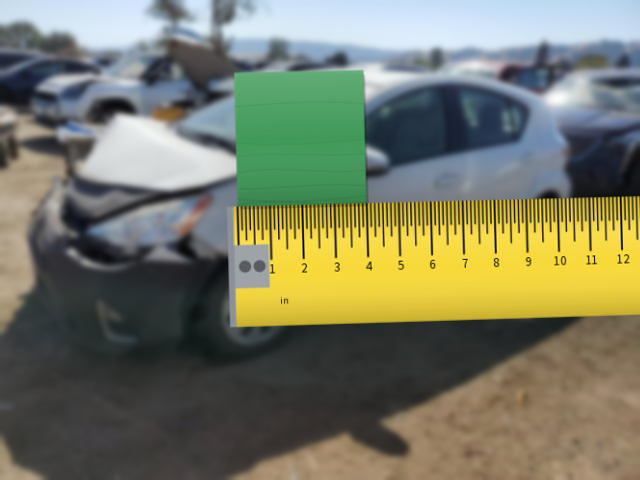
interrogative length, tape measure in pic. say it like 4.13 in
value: 4 in
